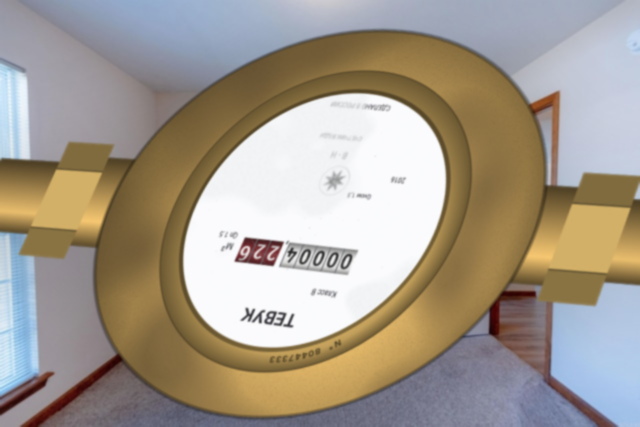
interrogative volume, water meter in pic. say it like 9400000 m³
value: 4.226 m³
